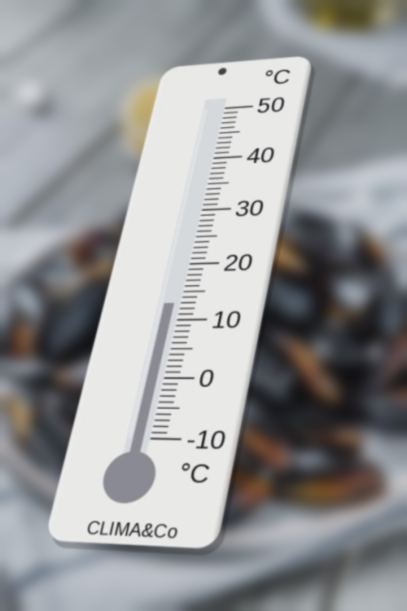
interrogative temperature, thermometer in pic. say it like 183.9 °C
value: 13 °C
